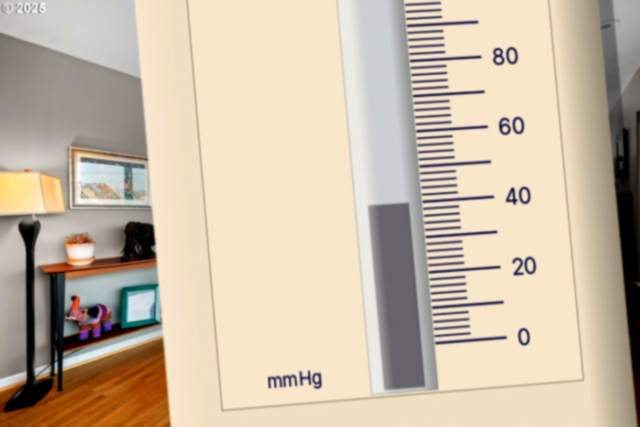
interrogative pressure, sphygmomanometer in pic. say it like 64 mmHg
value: 40 mmHg
